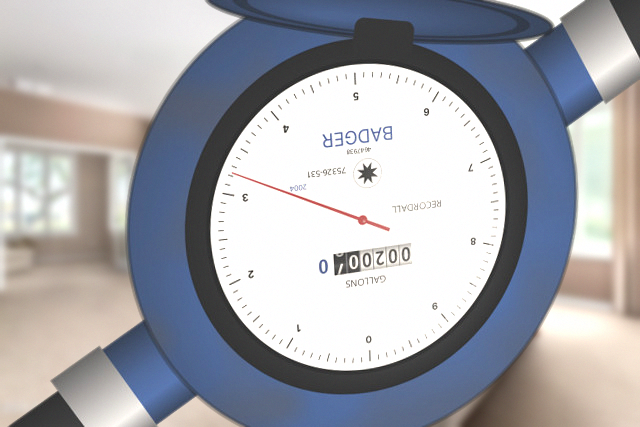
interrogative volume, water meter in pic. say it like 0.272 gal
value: 20073.2 gal
